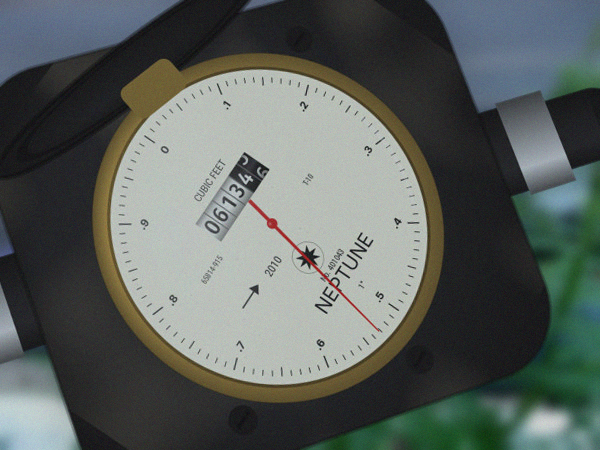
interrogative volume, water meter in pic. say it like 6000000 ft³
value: 61345.53 ft³
